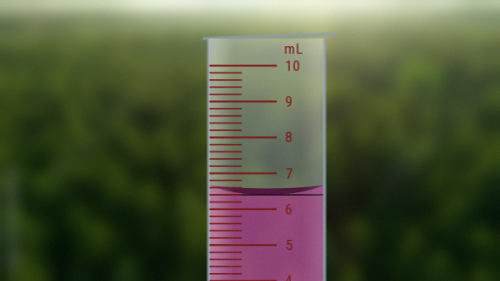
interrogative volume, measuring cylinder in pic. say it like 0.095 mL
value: 6.4 mL
